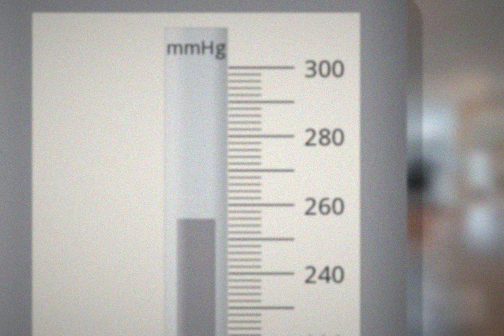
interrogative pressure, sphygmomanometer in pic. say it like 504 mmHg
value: 256 mmHg
